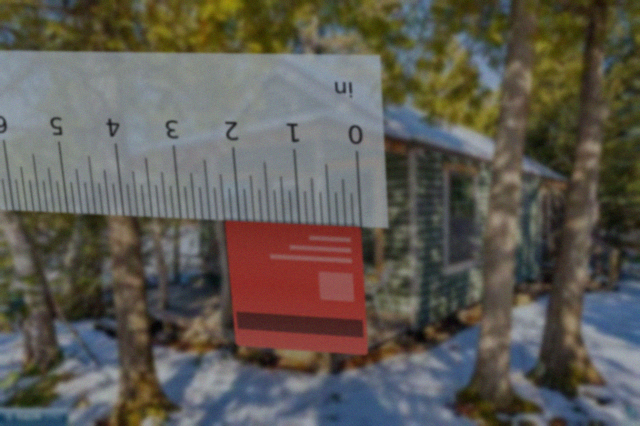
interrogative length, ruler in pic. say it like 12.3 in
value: 2.25 in
